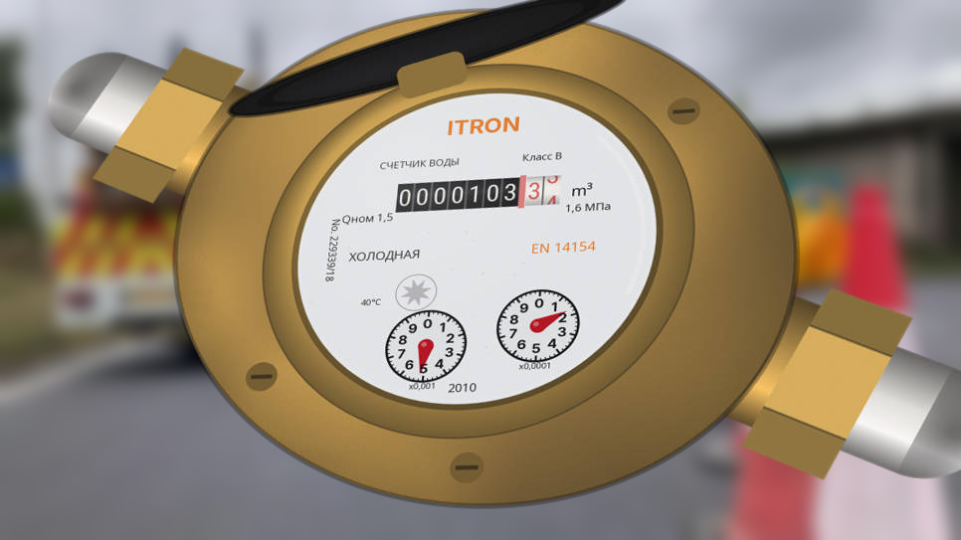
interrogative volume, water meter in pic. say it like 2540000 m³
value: 103.3351 m³
